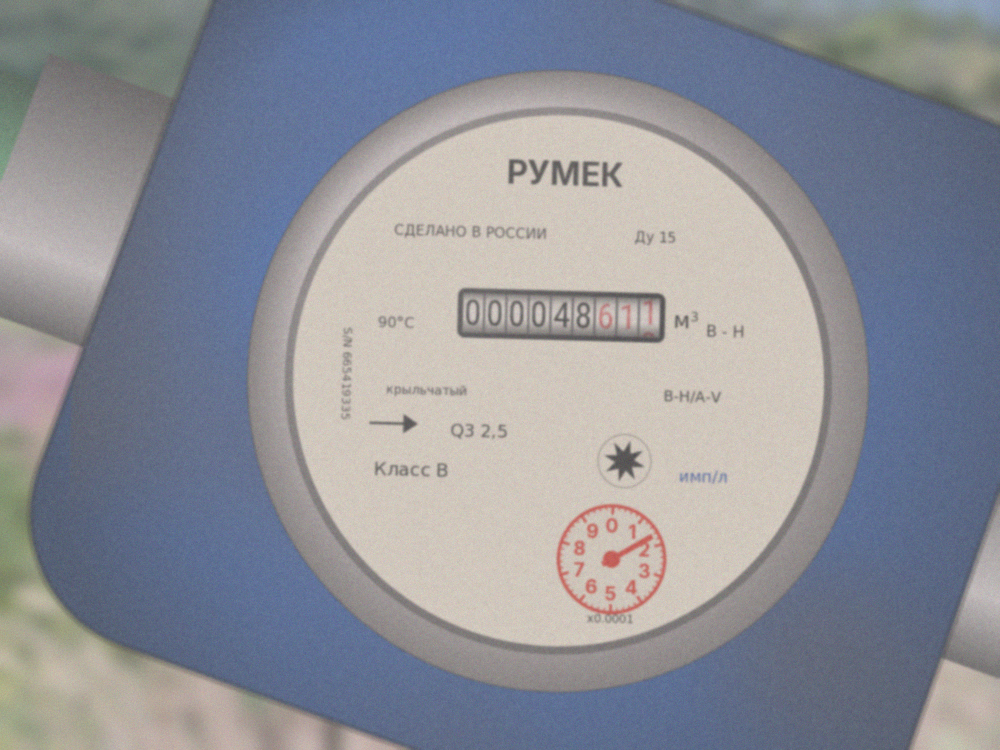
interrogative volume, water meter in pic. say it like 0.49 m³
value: 48.6111 m³
